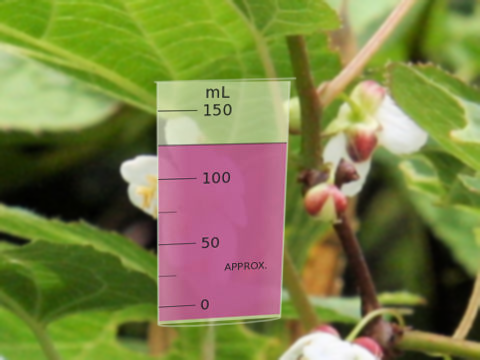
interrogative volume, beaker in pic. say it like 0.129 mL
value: 125 mL
